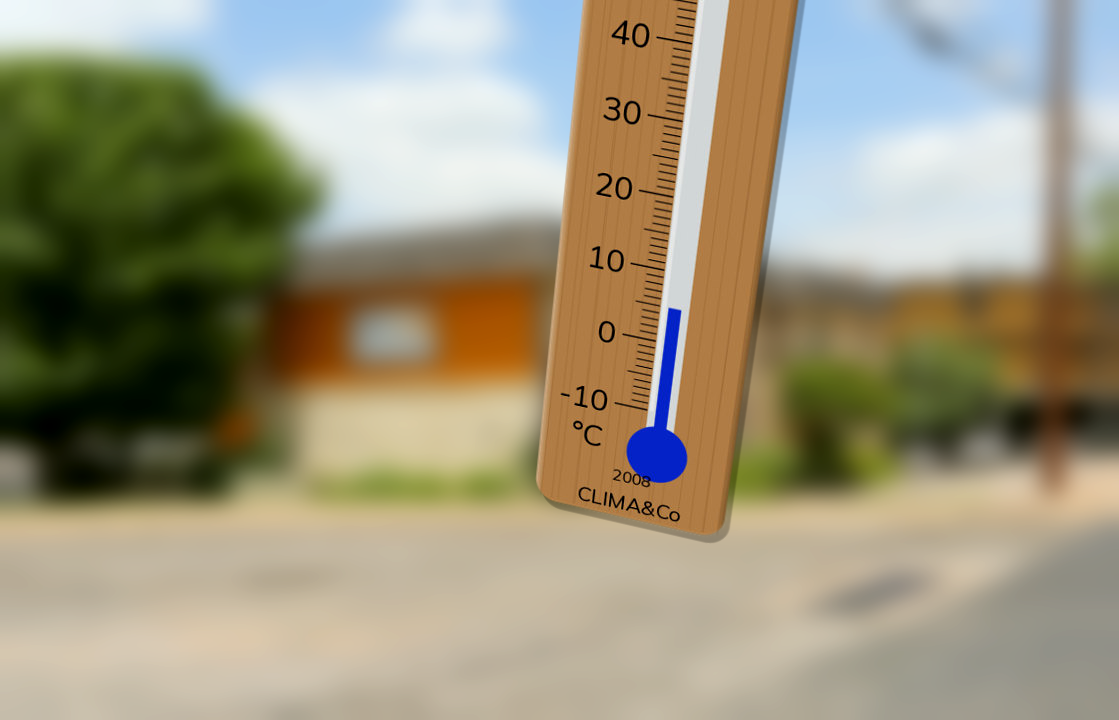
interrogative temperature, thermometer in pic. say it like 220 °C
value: 5 °C
